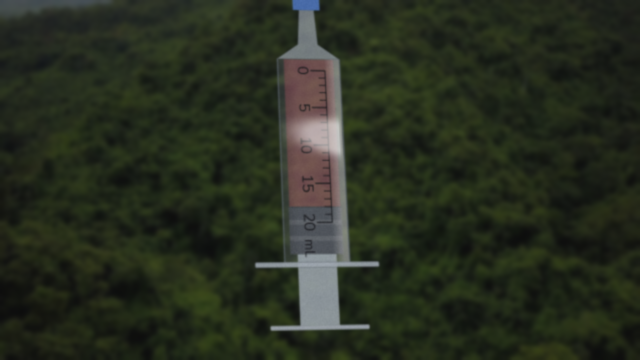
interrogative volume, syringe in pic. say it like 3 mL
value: 18 mL
